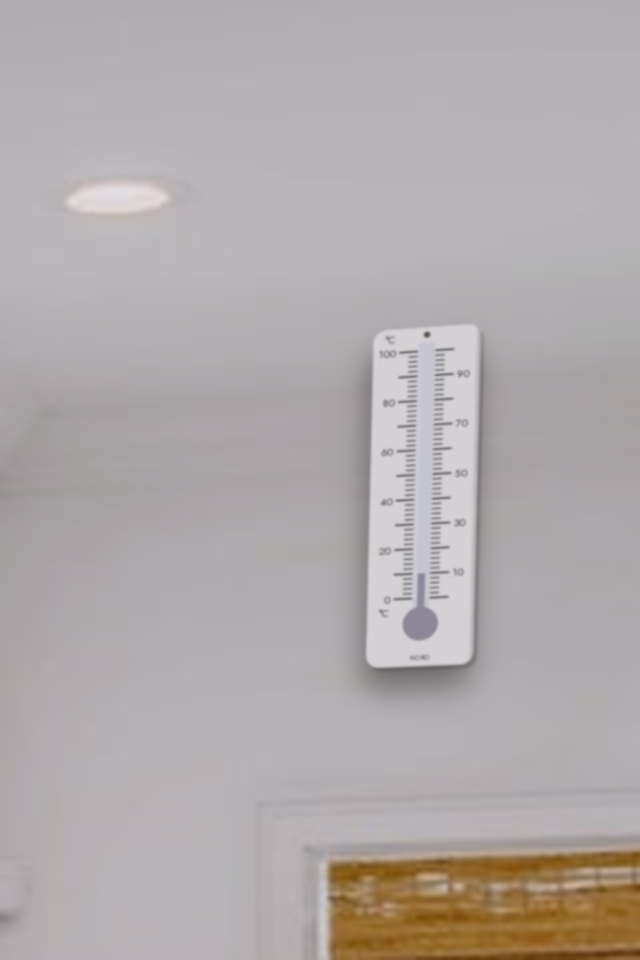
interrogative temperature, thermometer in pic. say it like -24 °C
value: 10 °C
